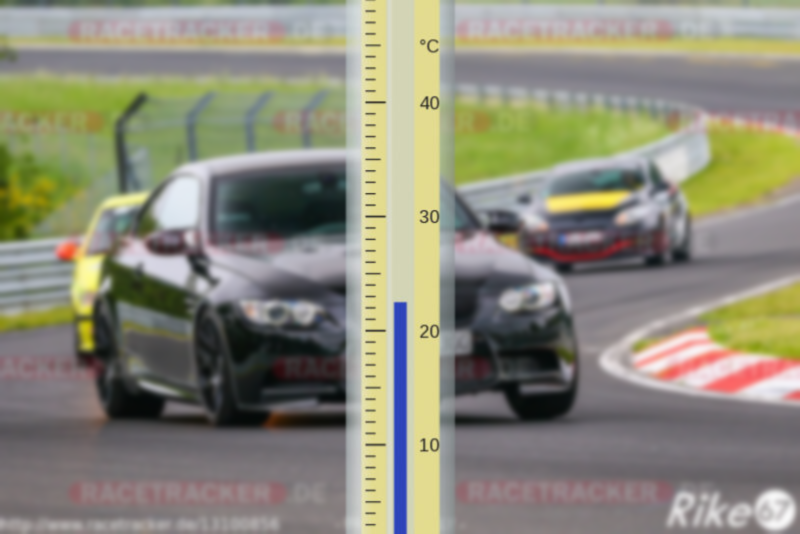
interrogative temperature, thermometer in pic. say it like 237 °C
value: 22.5 °C
